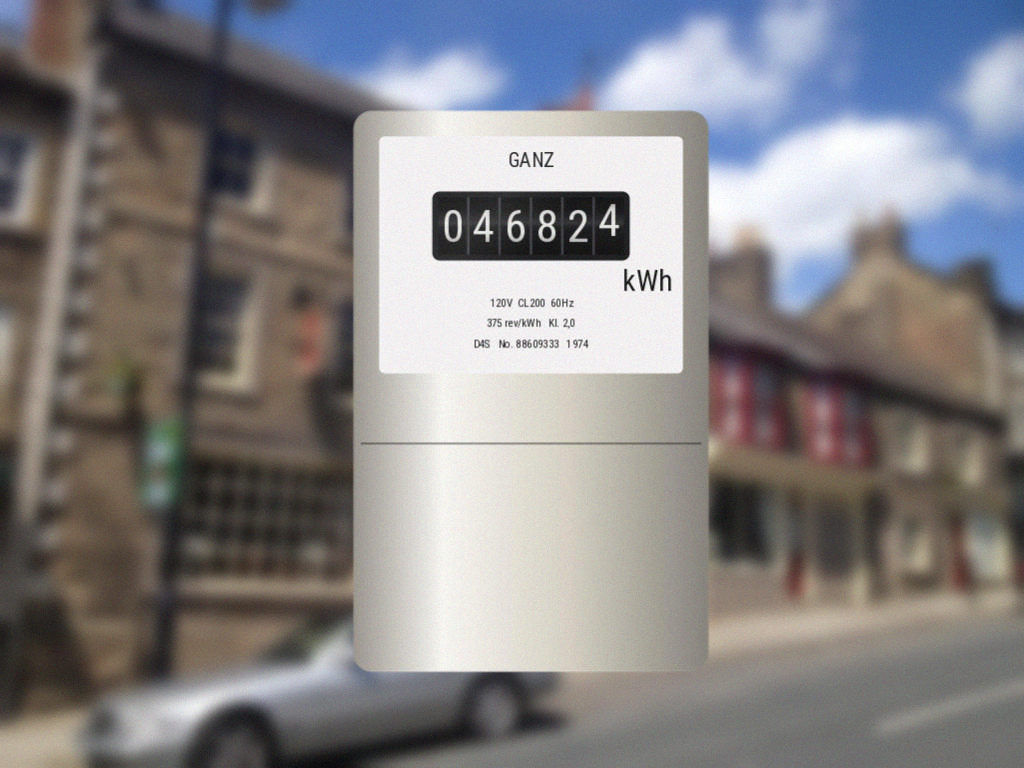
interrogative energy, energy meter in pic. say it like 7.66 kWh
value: 46824 kWh
